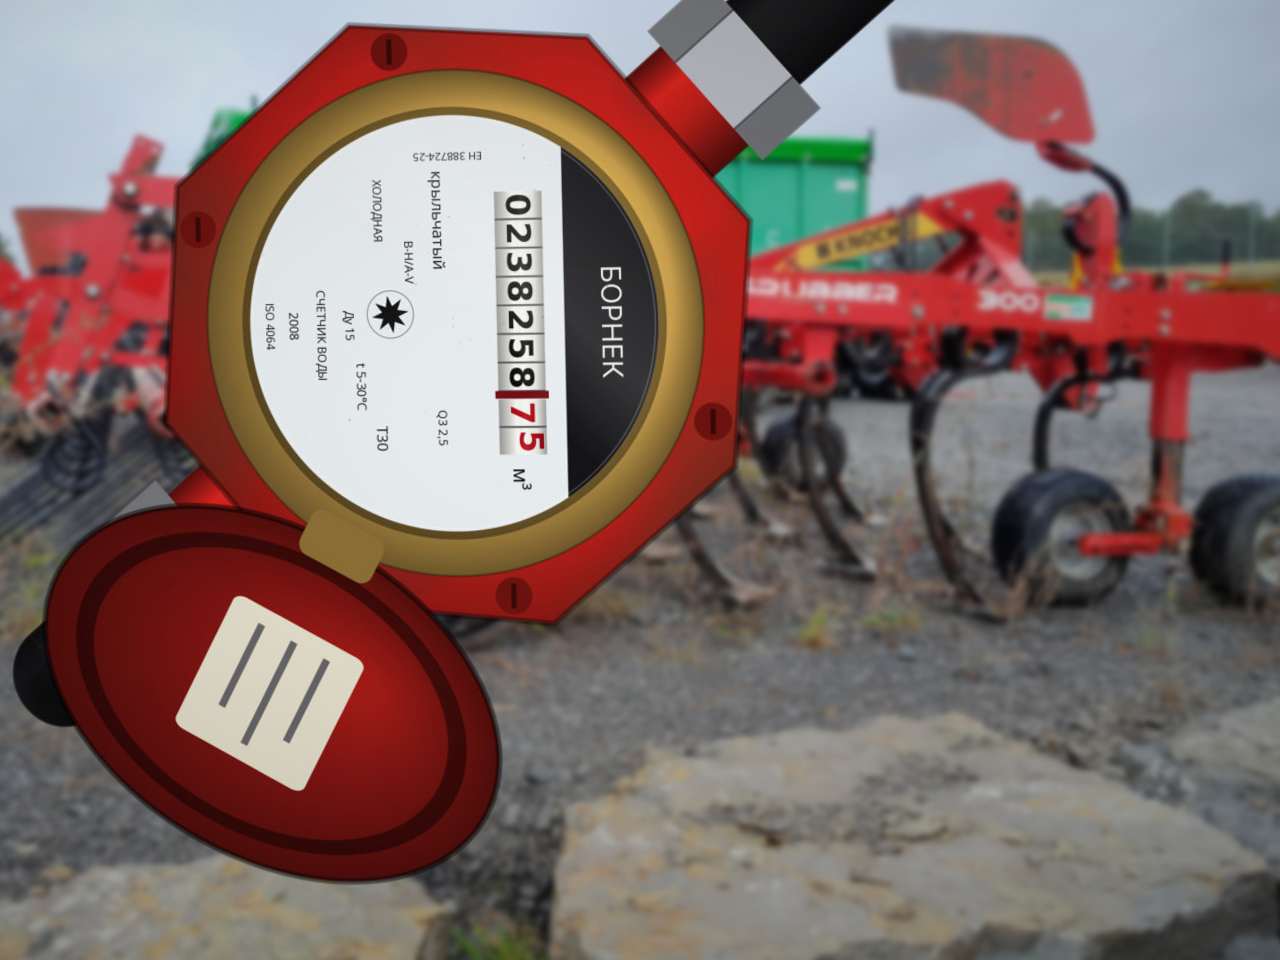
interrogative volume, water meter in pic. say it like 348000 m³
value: 238258.75 m³
